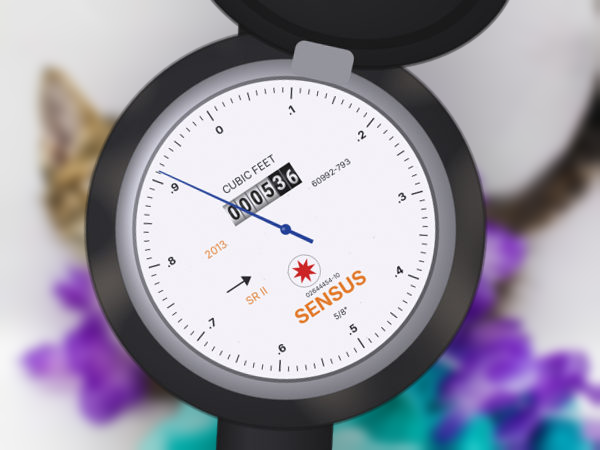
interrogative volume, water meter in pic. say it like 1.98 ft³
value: 535.91 ft³
